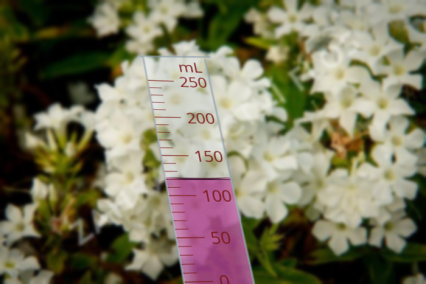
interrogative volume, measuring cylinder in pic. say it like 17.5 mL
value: 120 mL
